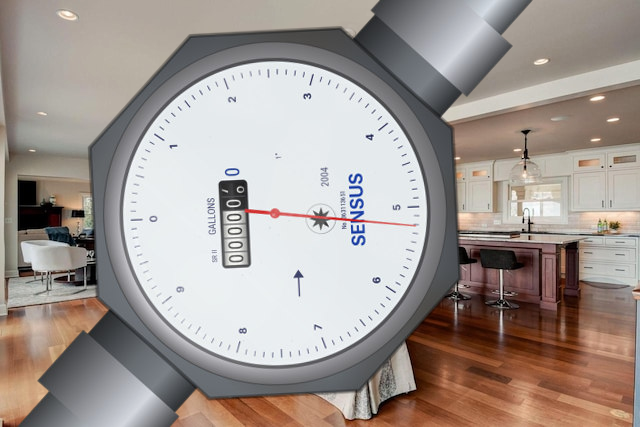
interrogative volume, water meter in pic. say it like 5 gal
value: 75.2 gal
